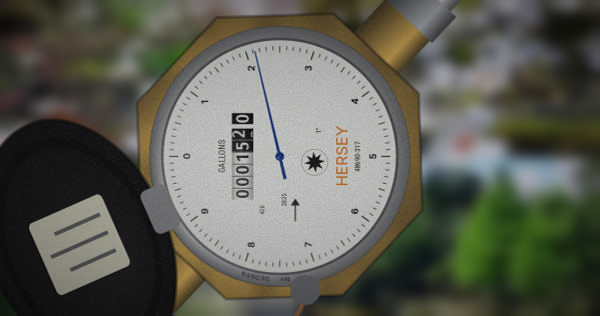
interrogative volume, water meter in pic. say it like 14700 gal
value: 1522.1 gal
